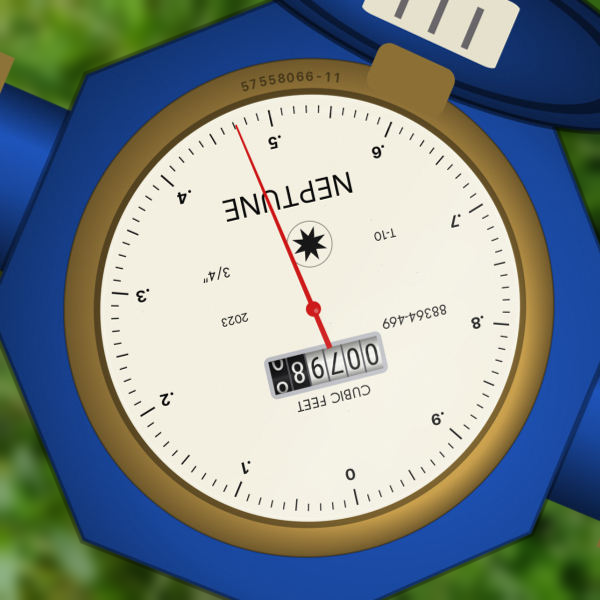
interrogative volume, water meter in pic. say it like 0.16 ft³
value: 7988.47 ft³
